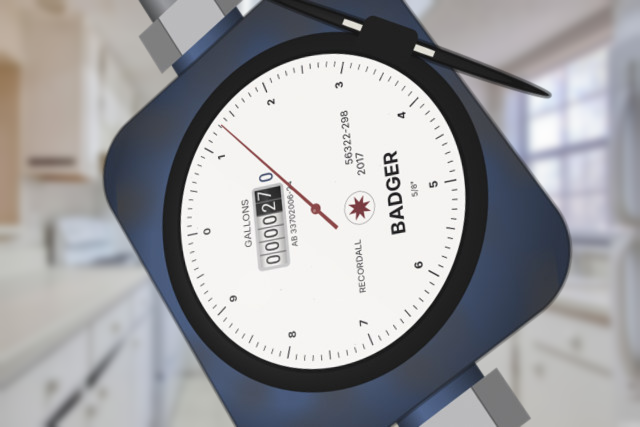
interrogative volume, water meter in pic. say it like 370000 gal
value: 271.3 gal
